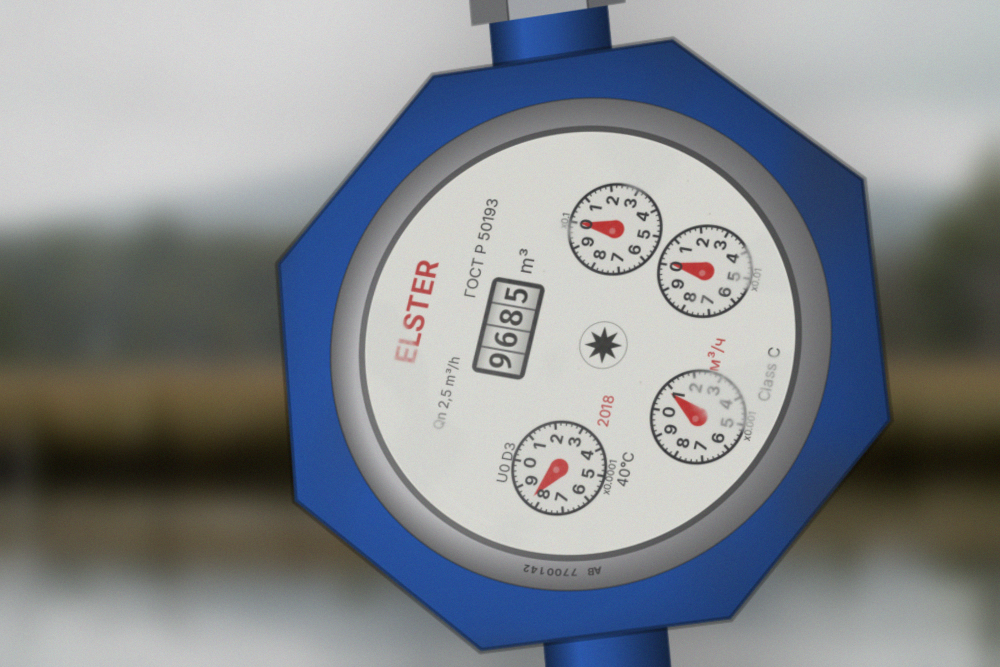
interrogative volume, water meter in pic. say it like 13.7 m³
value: 9685.0008 m³
